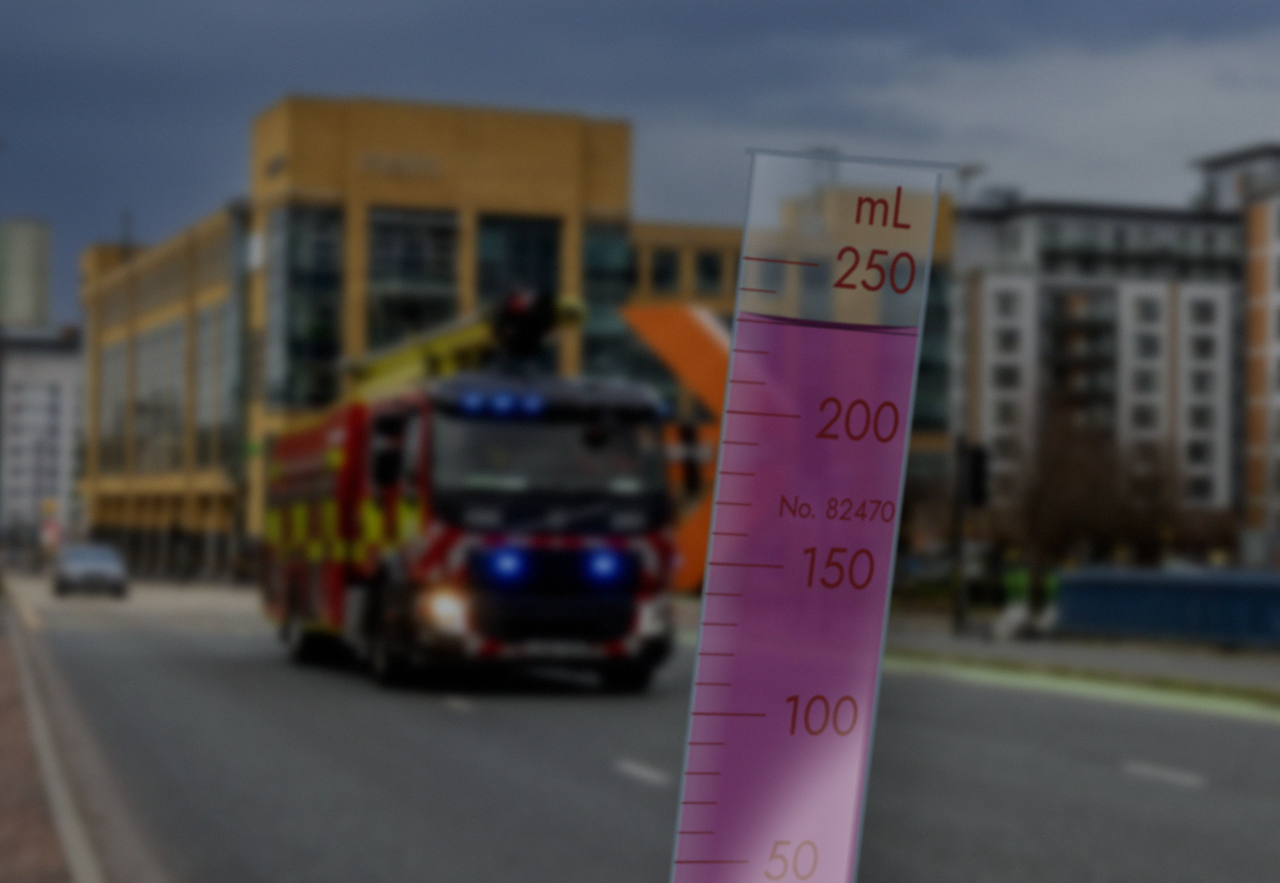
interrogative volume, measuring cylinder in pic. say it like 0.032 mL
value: 230 mL
